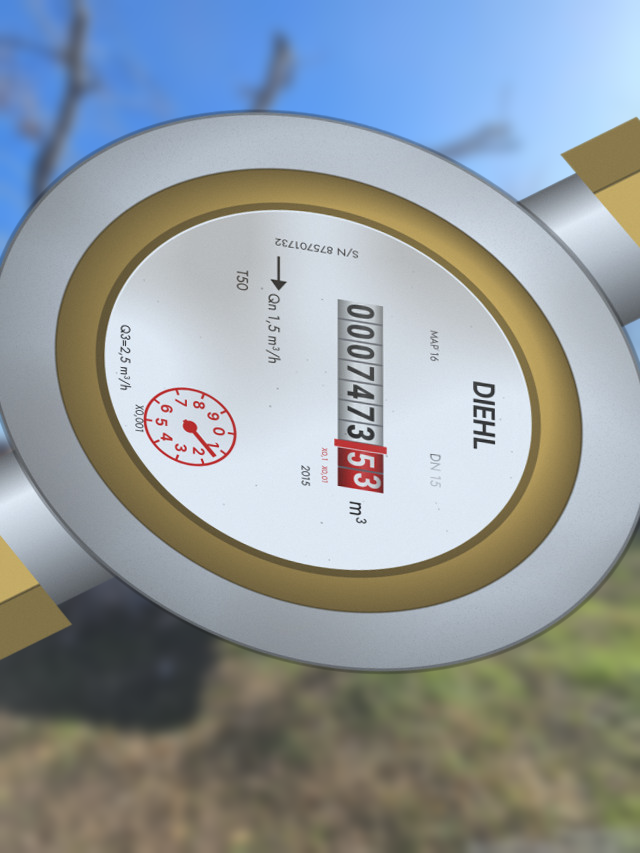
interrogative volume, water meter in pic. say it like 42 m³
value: 7473.531 m³
